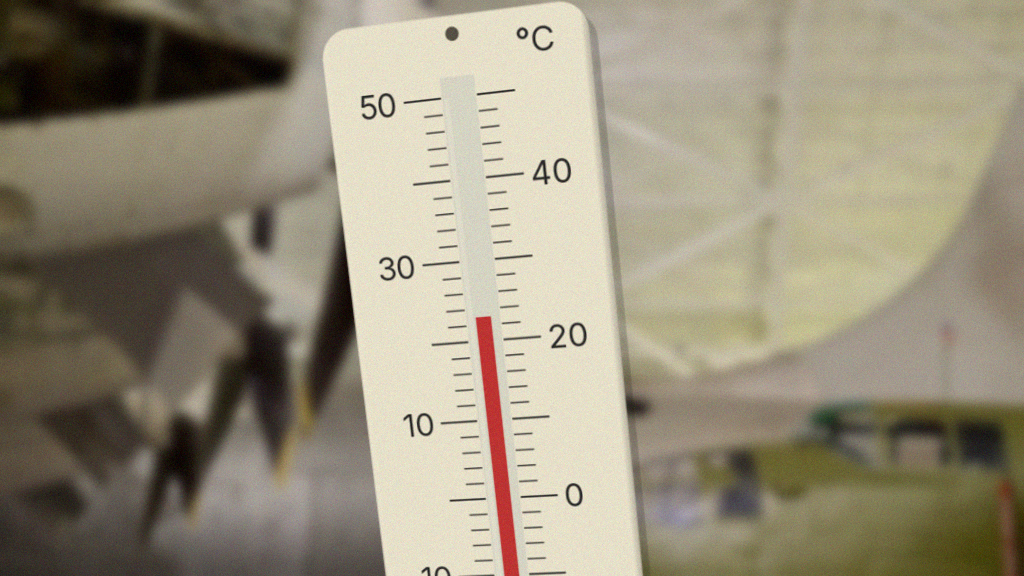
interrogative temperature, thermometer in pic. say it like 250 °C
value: 23 °C
